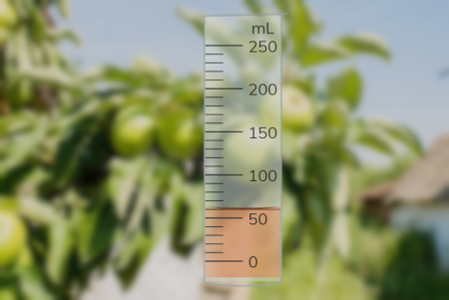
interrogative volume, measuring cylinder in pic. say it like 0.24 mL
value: 60 mL
